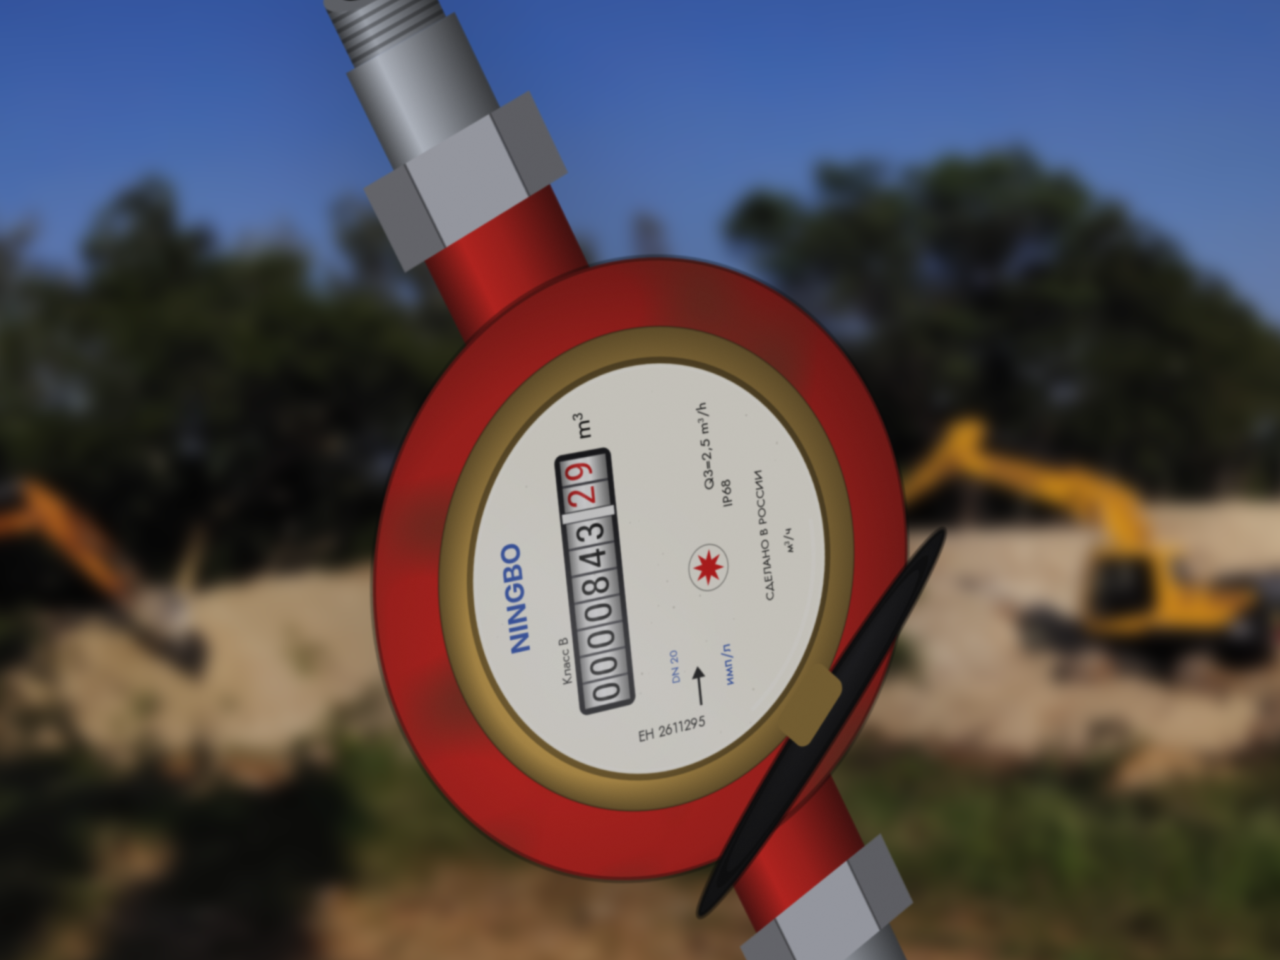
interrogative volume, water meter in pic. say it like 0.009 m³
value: 843.29 m³
